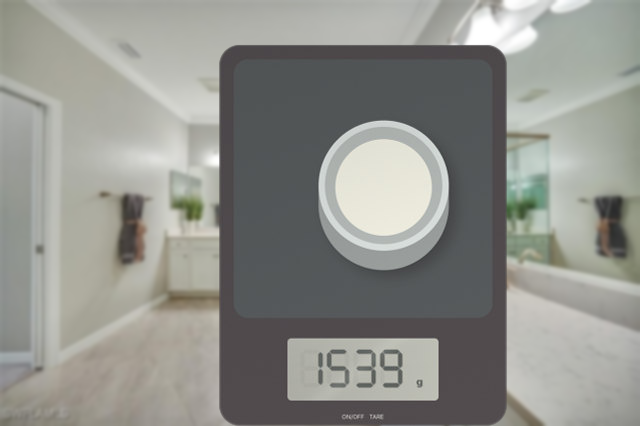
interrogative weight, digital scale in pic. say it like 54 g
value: 1539 g
